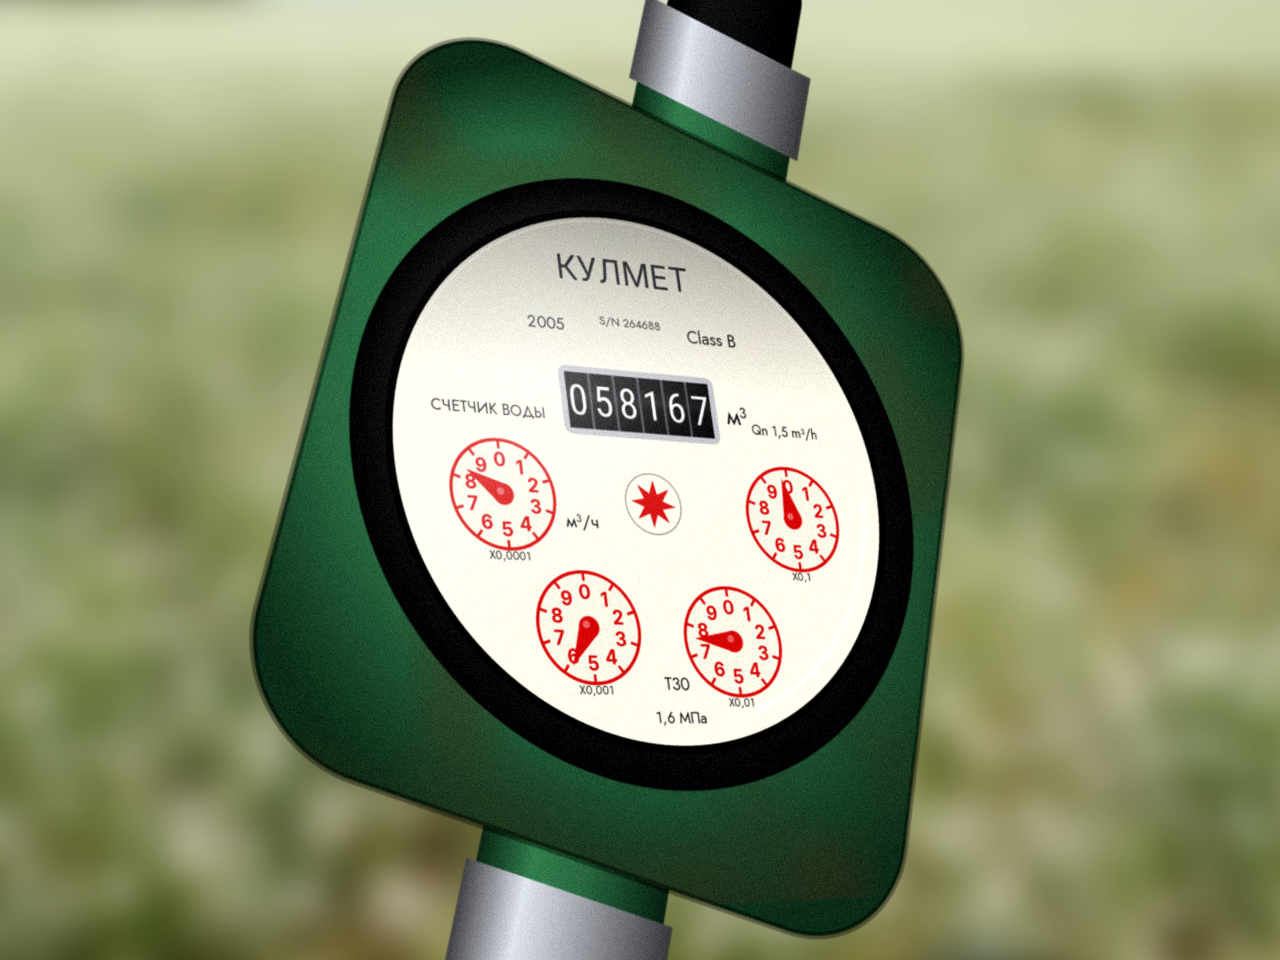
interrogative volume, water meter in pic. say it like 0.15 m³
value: 58166.9758 m³
